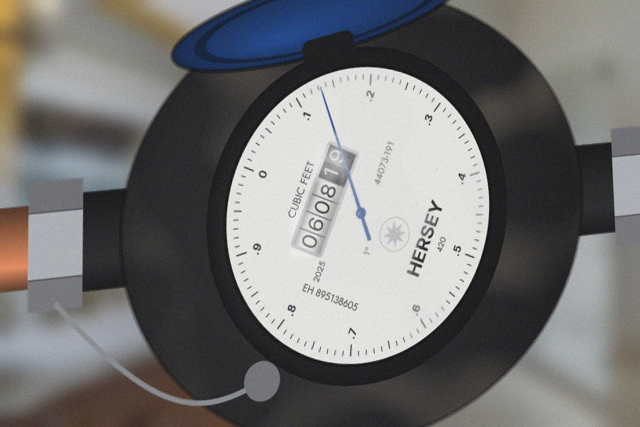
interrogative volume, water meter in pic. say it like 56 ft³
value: 60819.13 ft³
